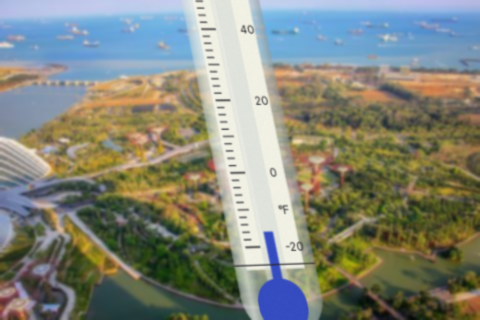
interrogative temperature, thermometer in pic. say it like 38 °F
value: -16 °F
